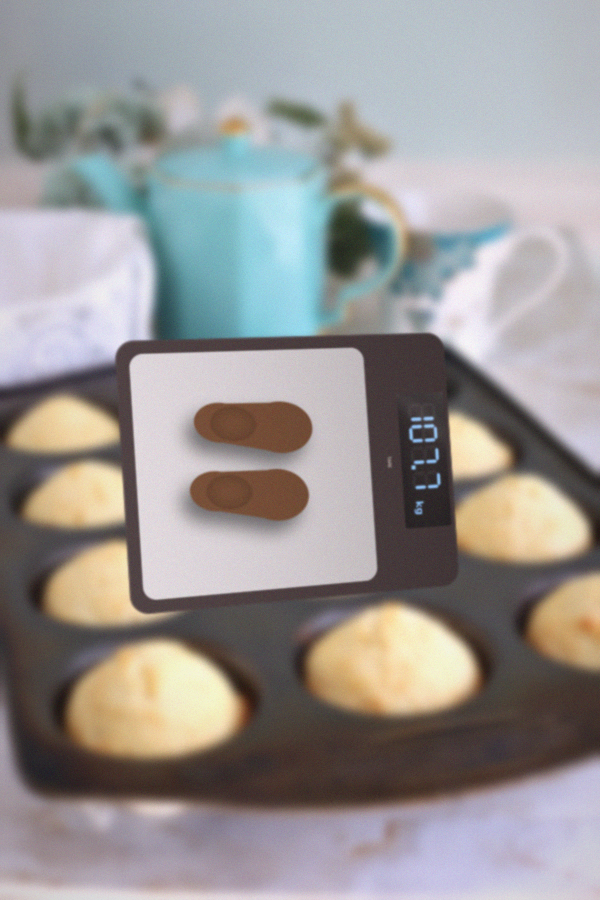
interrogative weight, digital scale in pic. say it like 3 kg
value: 107.7 kg
